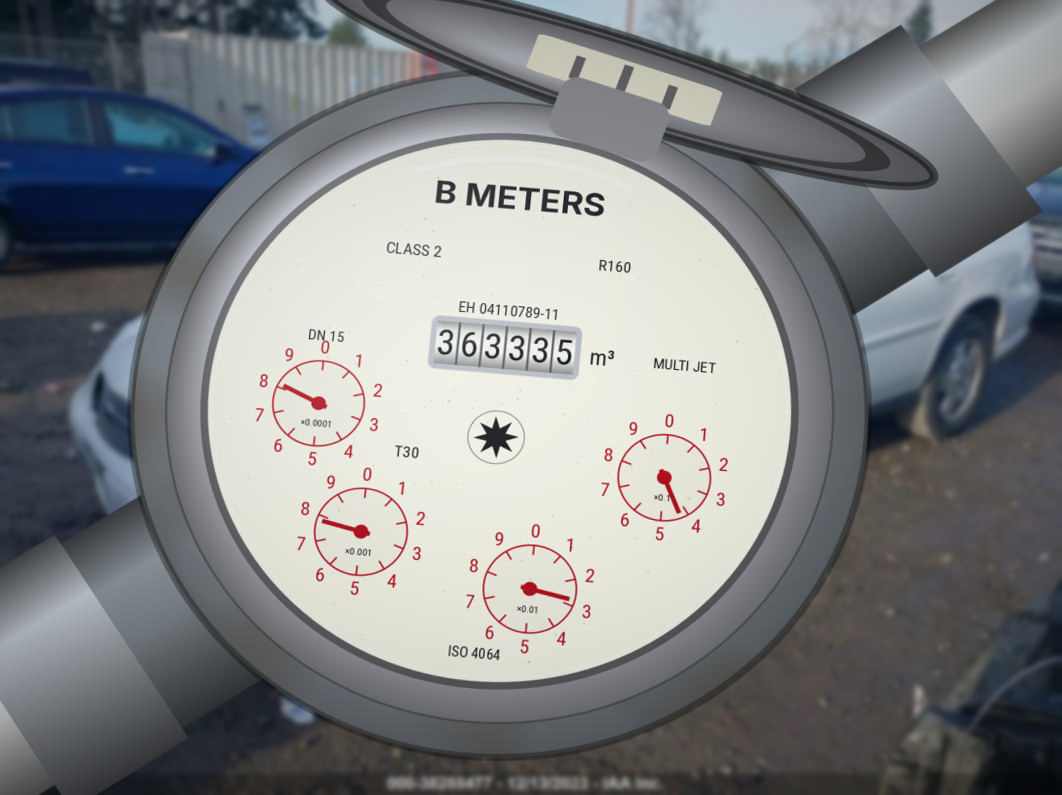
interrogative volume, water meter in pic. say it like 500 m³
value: 363335.4278 m³
